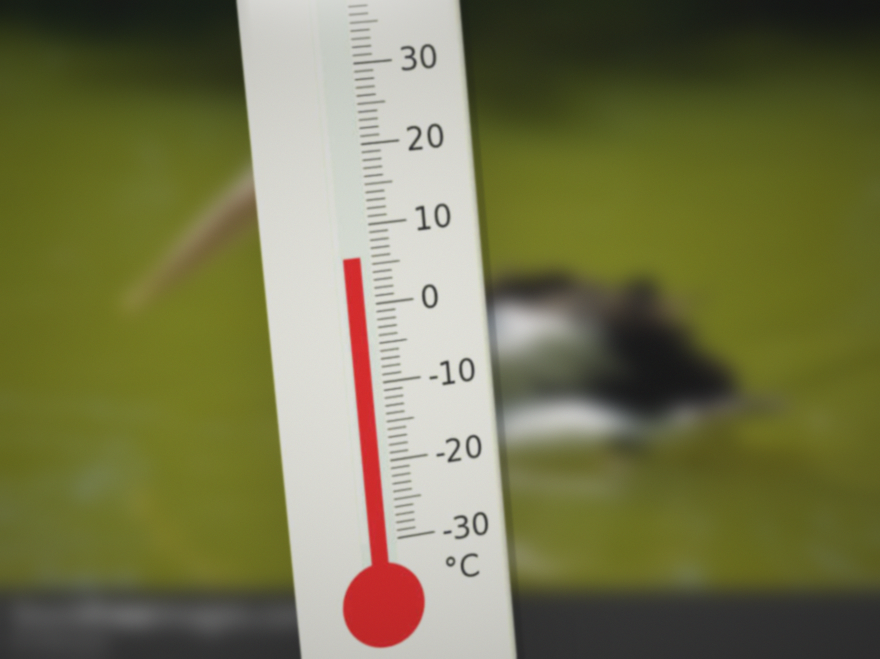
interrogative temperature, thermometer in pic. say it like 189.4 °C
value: 6 °C
